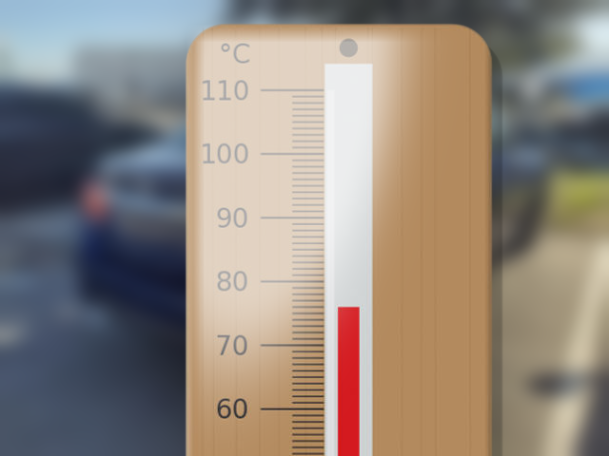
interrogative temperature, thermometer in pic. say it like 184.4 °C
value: 76 °C
